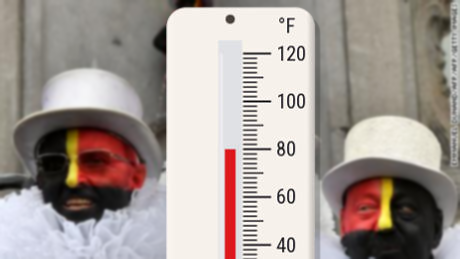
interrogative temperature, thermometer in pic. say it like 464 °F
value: 80 °F
